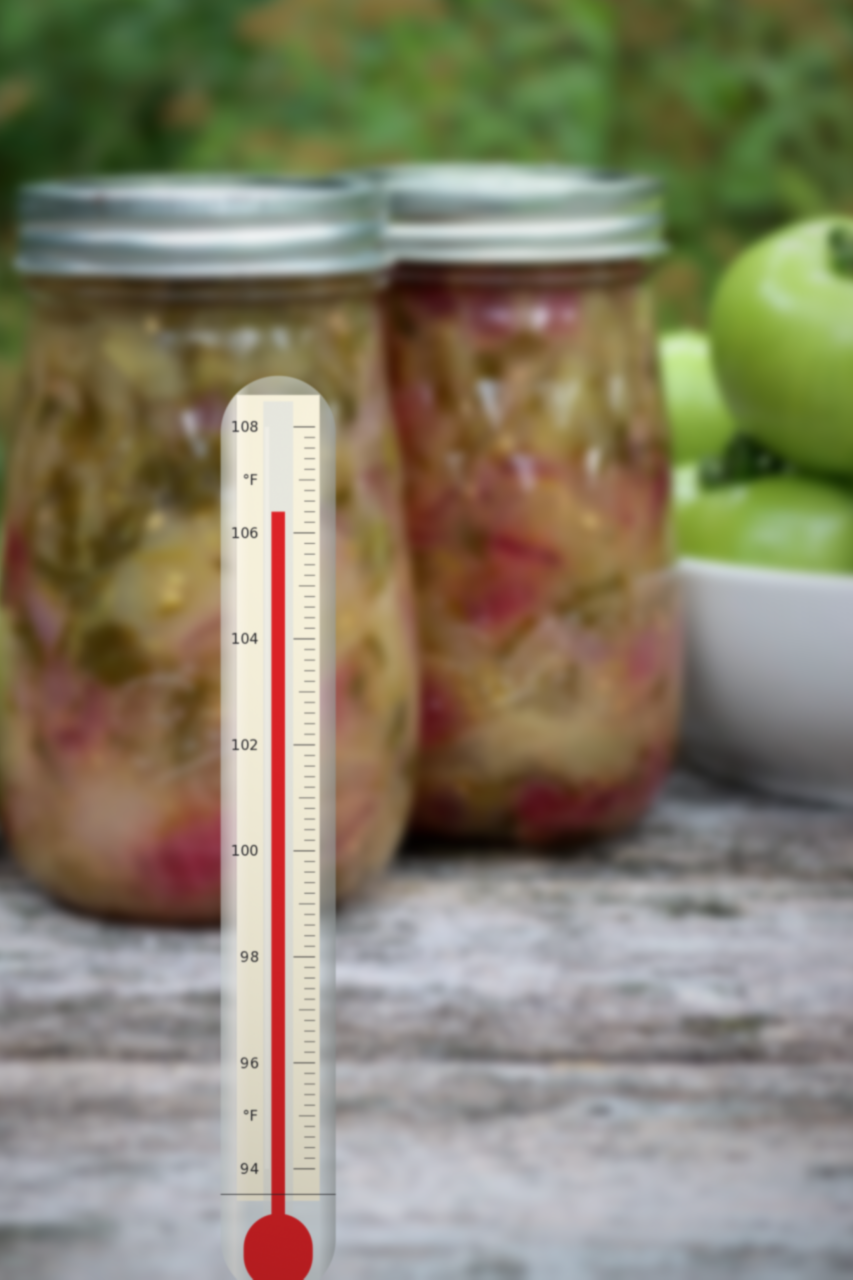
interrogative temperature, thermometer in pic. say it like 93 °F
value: 106.4 °F
